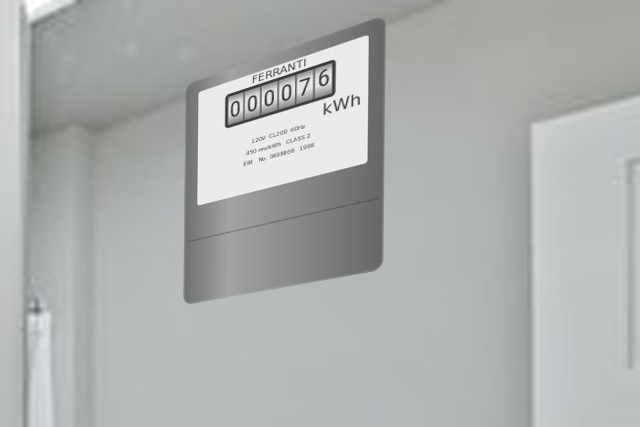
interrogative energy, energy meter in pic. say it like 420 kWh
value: 76 kWh
